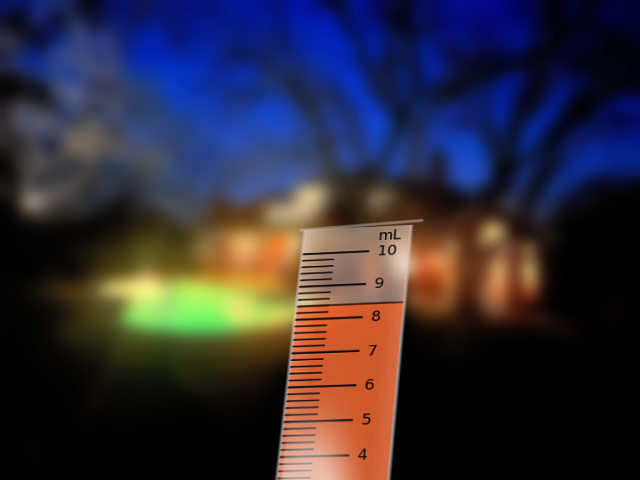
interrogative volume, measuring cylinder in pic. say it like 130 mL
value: 8.4 mL
